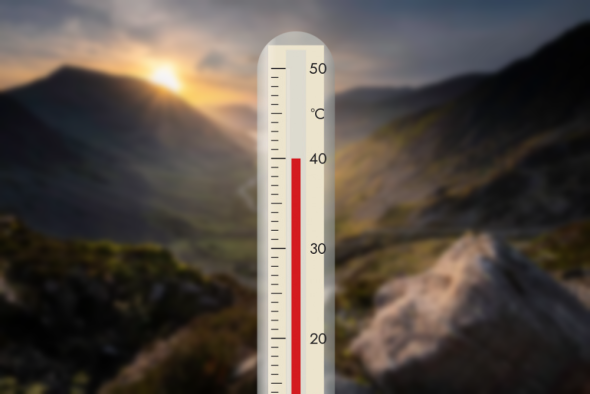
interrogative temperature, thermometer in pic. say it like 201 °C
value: 40 °C
